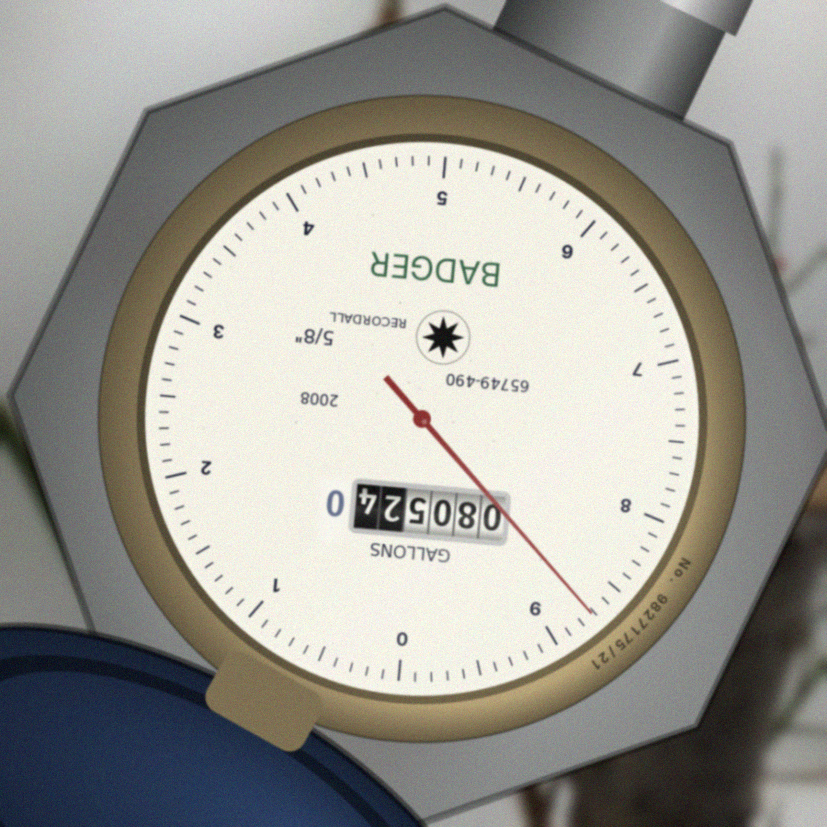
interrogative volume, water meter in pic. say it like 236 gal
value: 805238.7 gal
